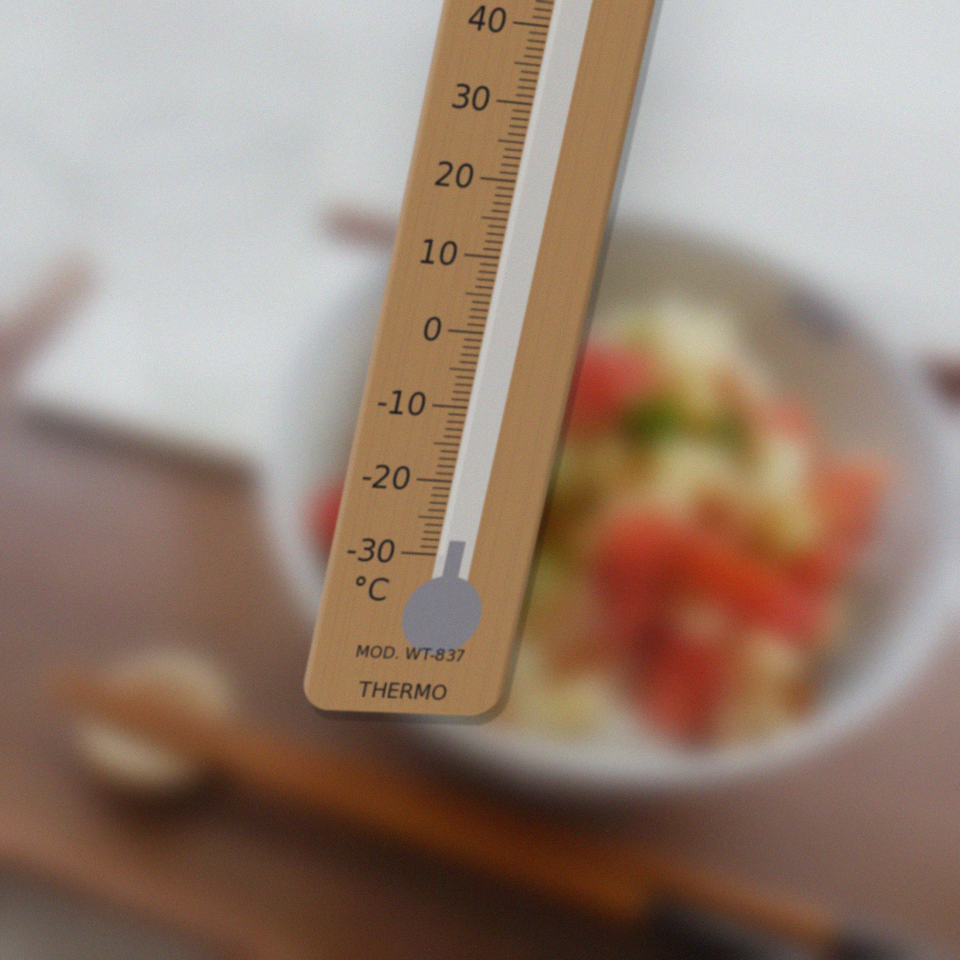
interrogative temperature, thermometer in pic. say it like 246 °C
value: -28 °C
